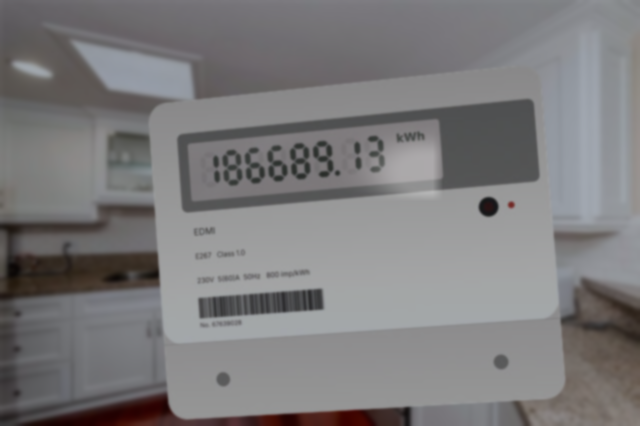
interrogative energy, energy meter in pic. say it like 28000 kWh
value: 186689.13 kWh
